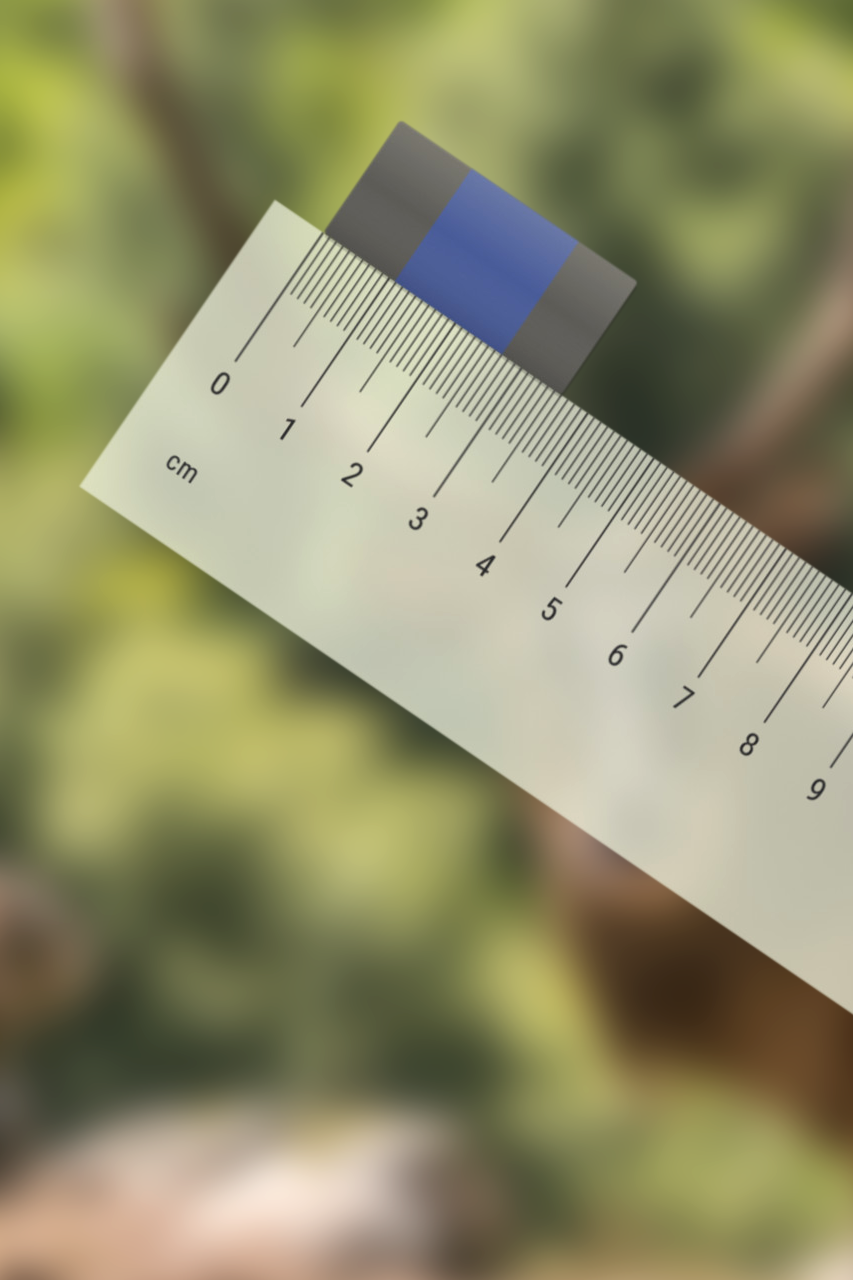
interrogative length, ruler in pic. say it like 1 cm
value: 3.6 cm
